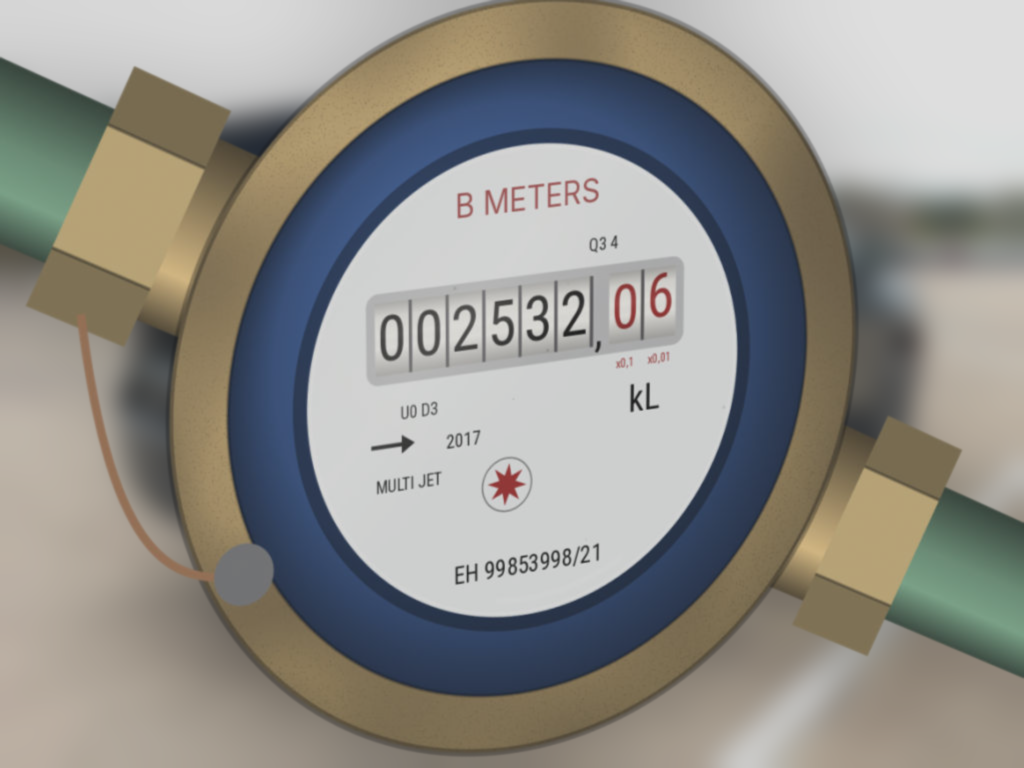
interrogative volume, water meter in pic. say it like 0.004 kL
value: 2532.06 kL
